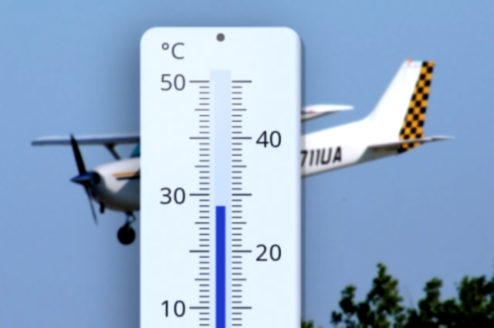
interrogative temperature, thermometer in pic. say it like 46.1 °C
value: 28 °C
